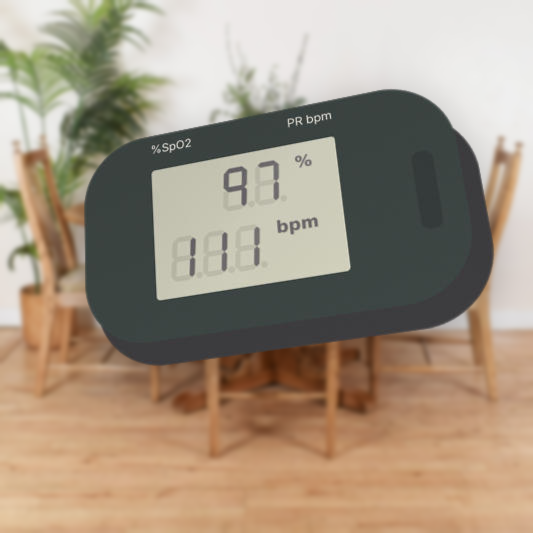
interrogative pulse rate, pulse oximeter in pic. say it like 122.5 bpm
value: 111 bpm
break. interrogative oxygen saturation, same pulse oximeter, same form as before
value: 97 %
